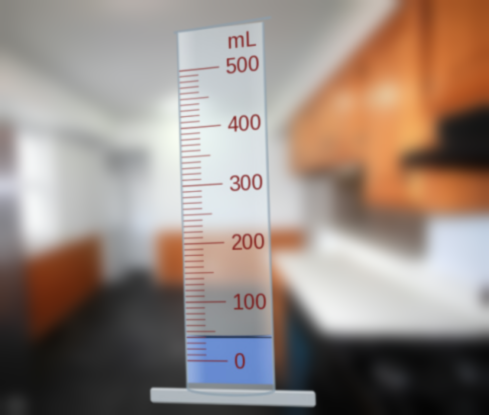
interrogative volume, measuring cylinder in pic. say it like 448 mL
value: 40 mL
